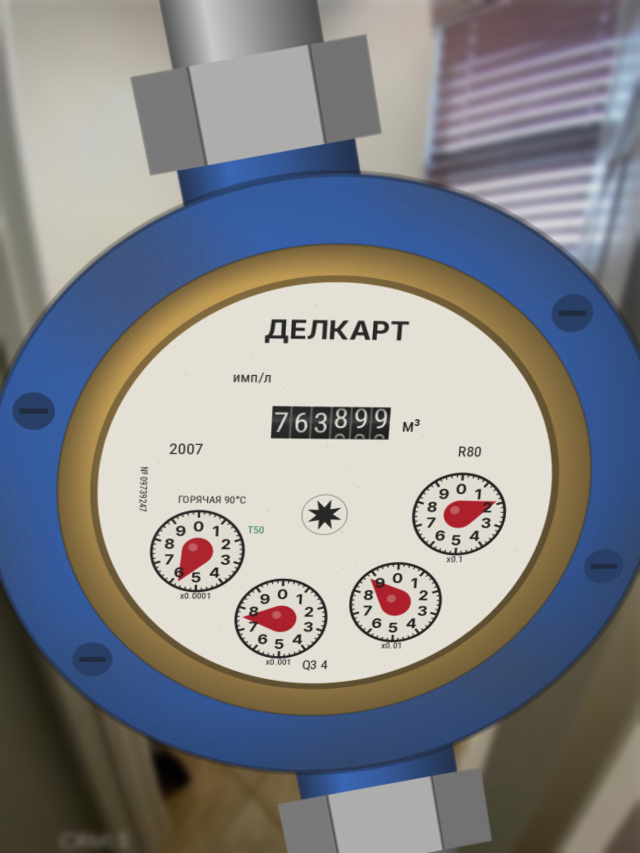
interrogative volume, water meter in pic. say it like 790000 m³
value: 763899.1875 m³
